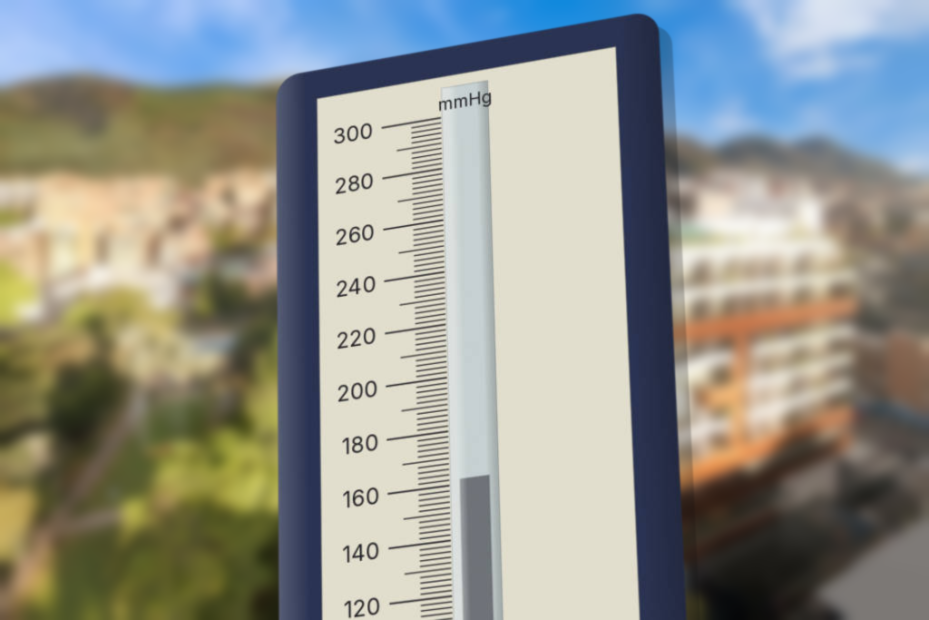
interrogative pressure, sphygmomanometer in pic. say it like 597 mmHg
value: 162 mmHg
